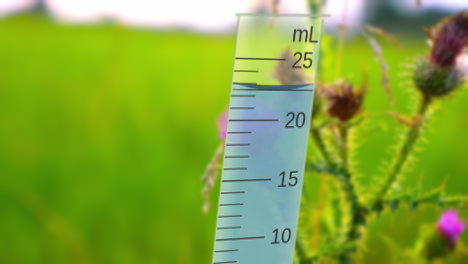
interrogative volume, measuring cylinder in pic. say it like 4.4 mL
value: 22.5 mL
